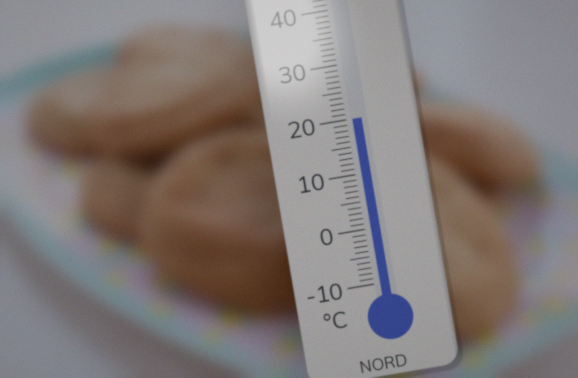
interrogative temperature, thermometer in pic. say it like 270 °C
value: 20 °C
